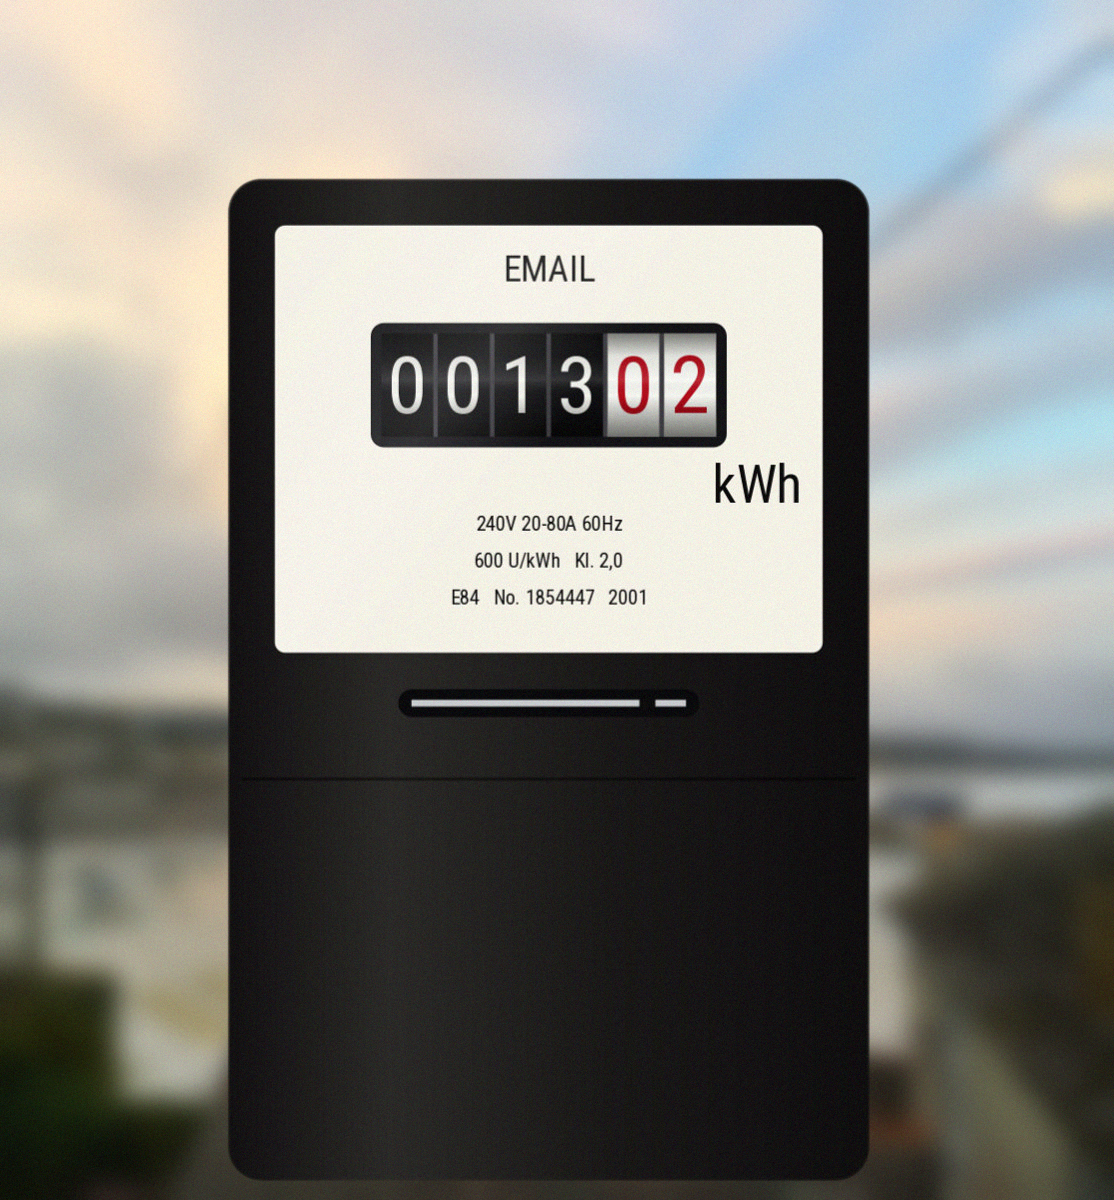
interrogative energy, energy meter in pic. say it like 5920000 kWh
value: 13.02 kWh
